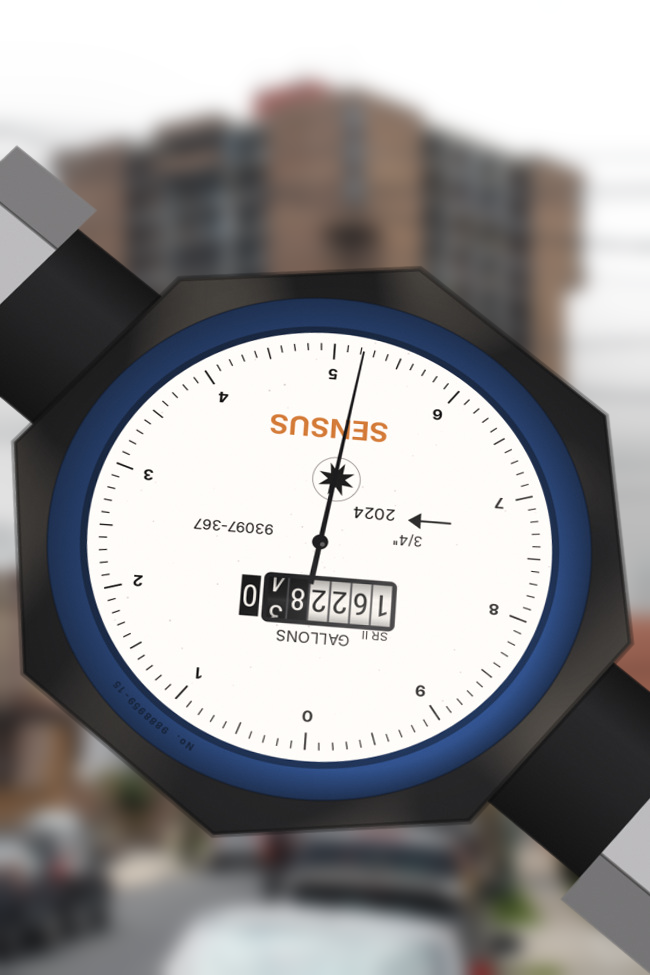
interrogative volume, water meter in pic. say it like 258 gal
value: 1622835.2 gal
